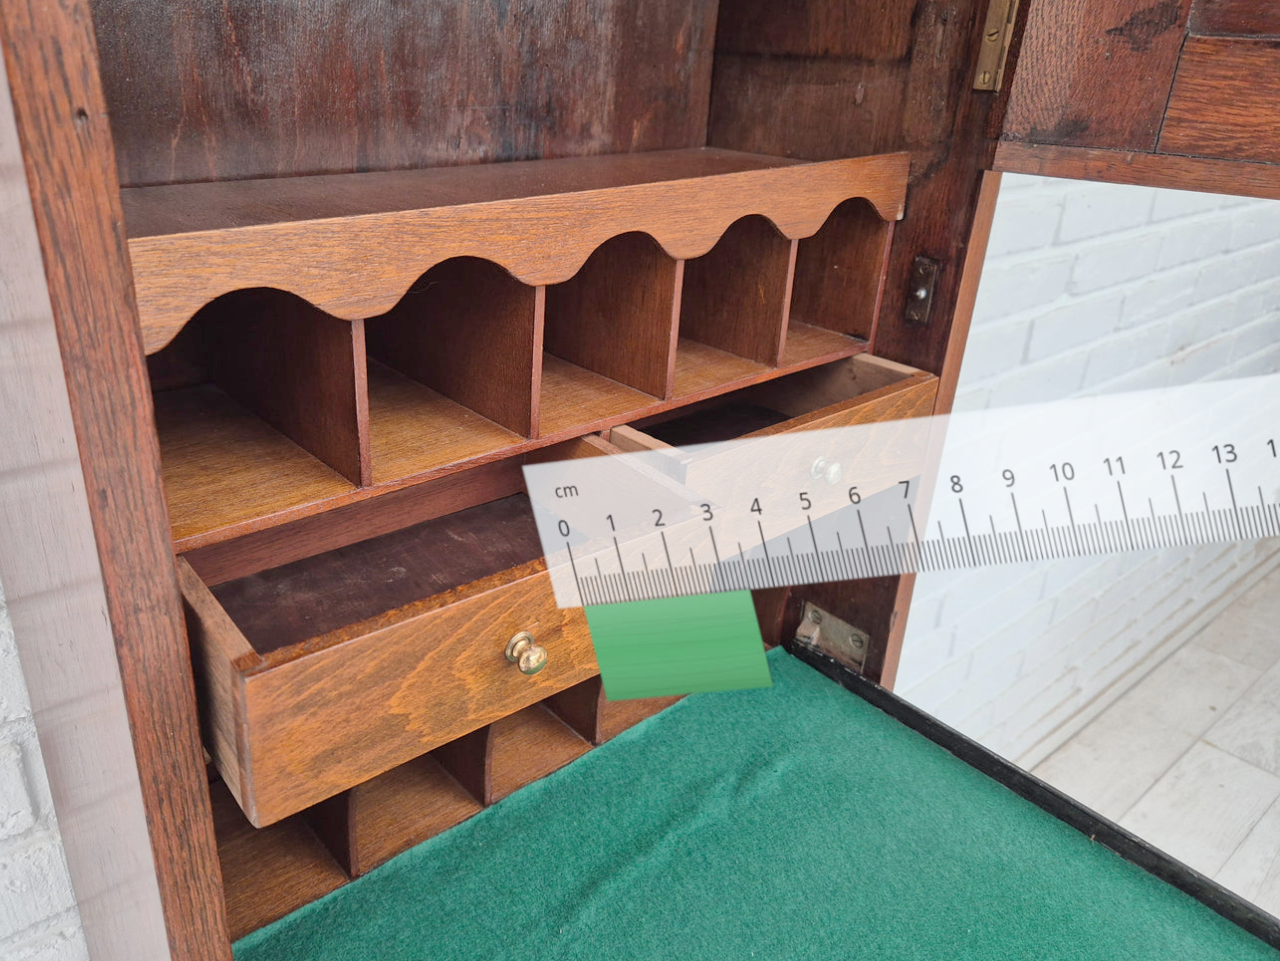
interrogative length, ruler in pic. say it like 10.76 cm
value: 3.5 cm
